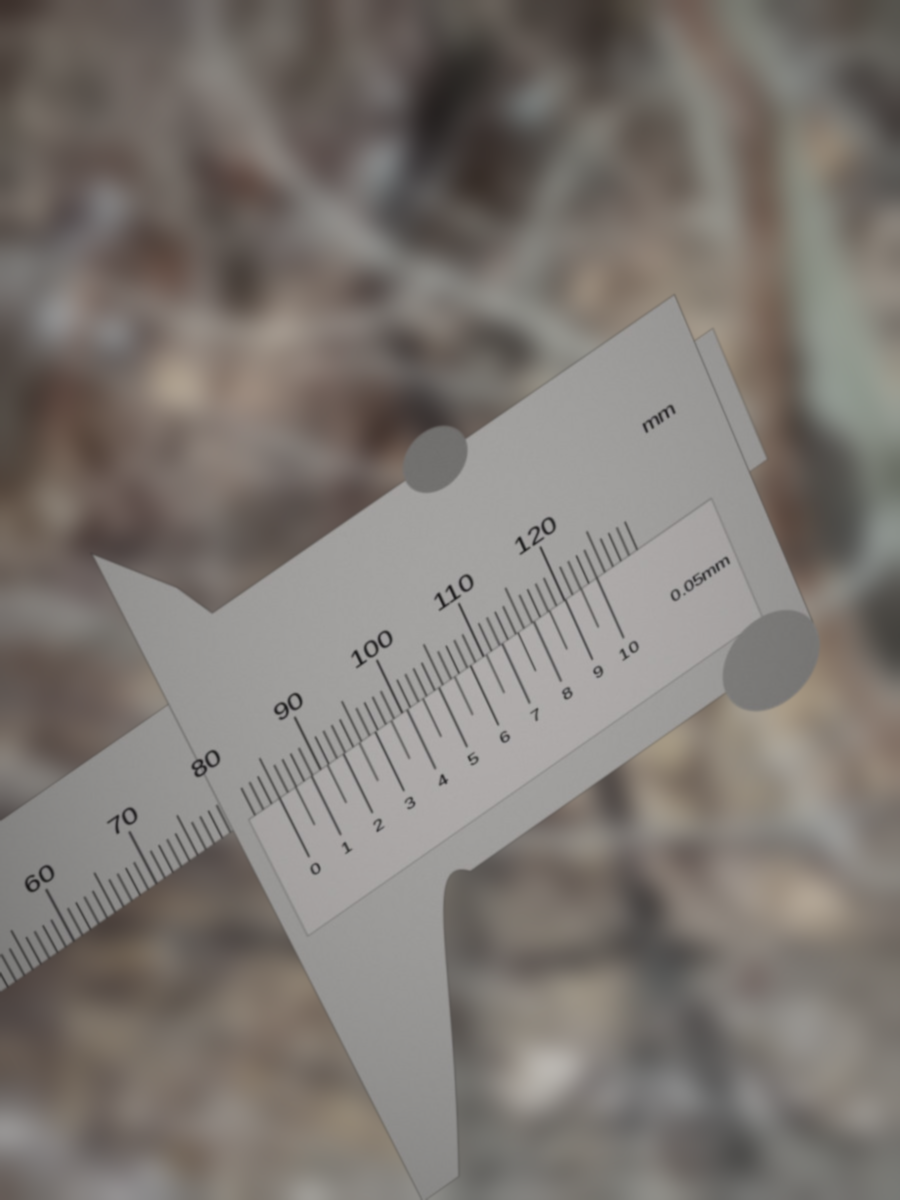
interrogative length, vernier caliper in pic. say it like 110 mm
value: 85.0 mm
